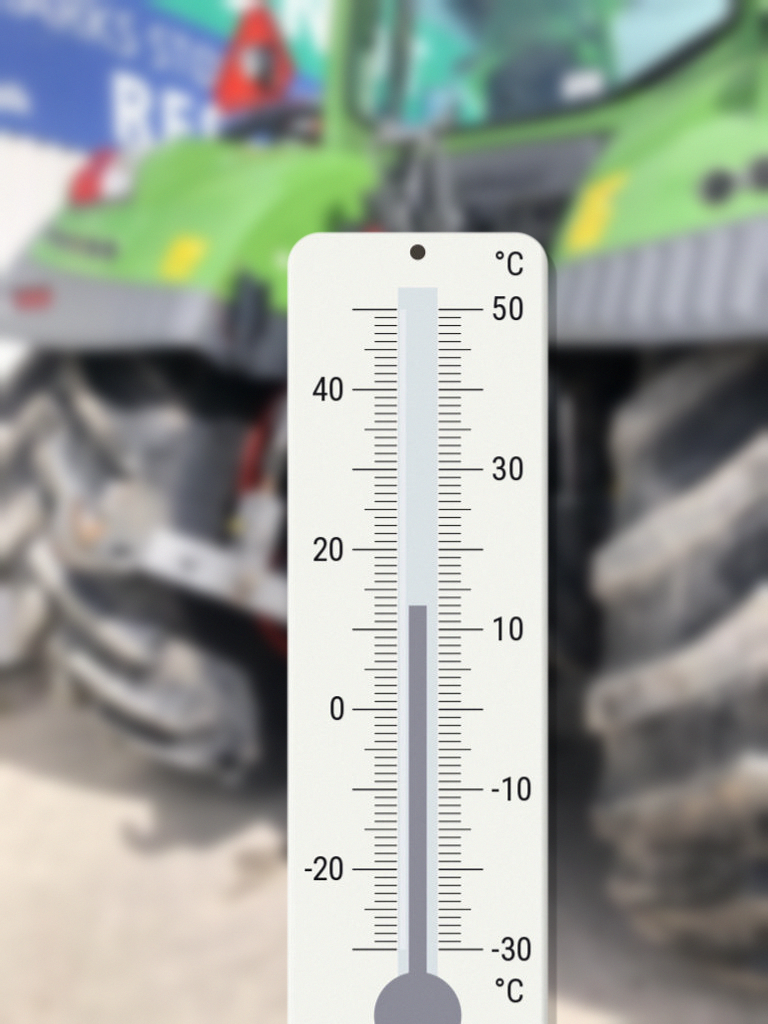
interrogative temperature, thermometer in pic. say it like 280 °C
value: 13 °C
